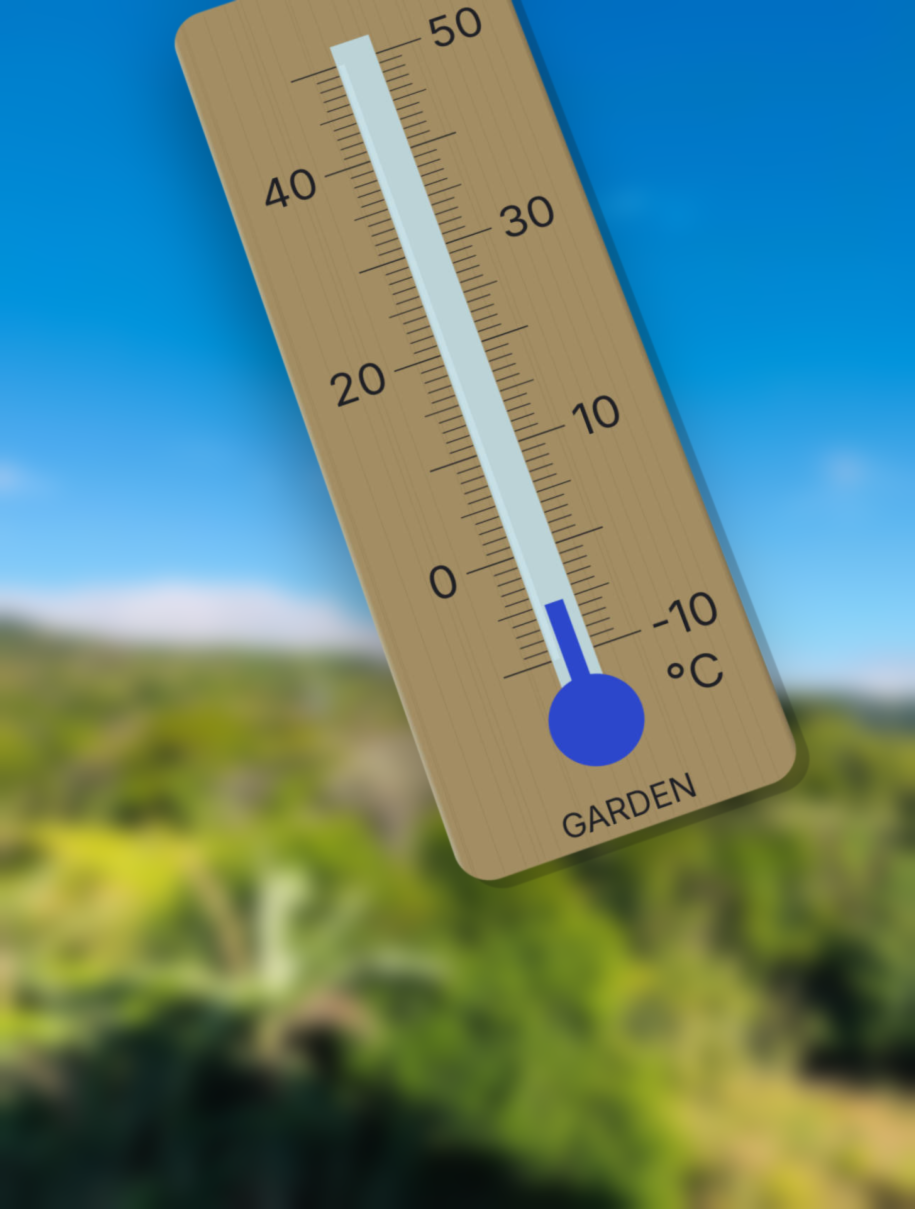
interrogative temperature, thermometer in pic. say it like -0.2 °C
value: -5 °C
